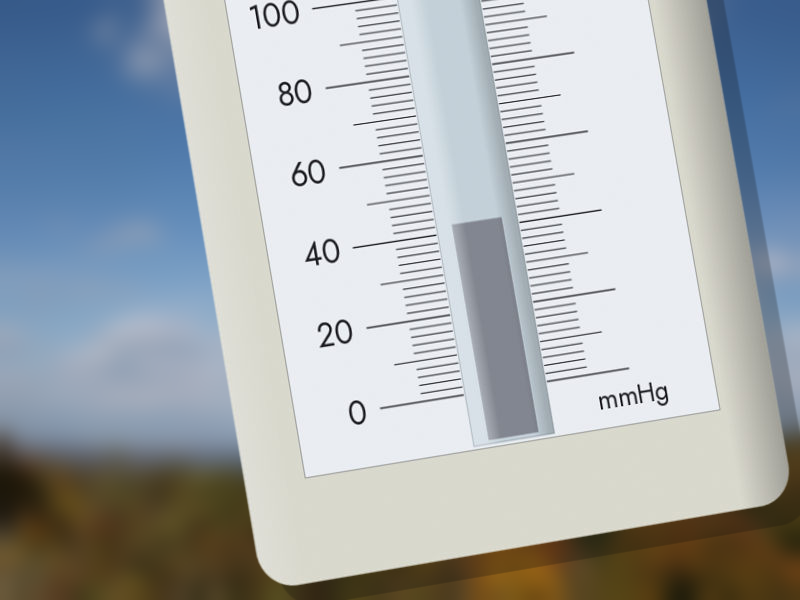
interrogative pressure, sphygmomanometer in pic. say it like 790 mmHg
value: 42 mmHg
